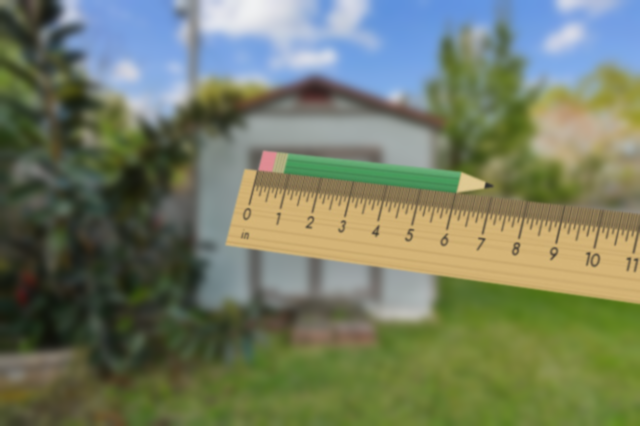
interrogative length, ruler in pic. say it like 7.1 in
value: 7 in
